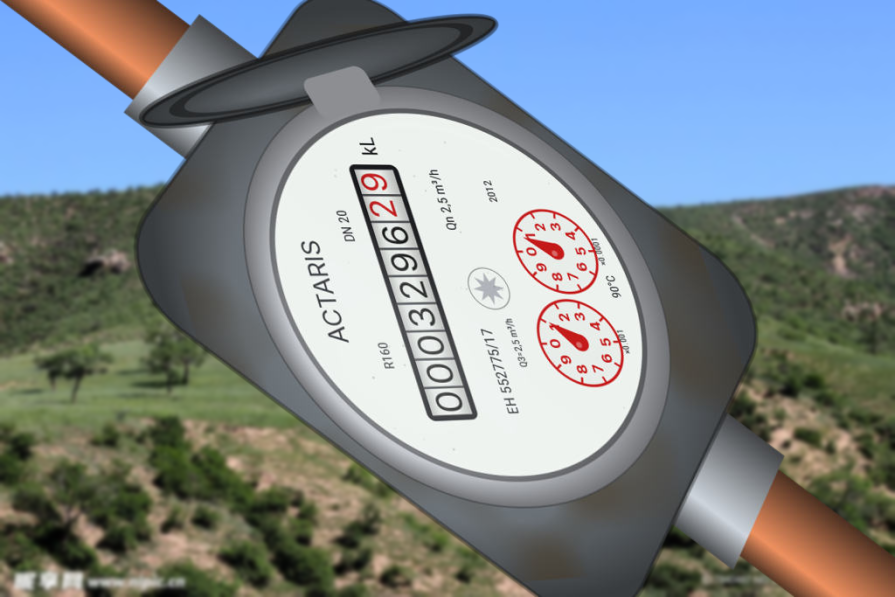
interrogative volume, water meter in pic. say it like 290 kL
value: 3296.2910 kL
